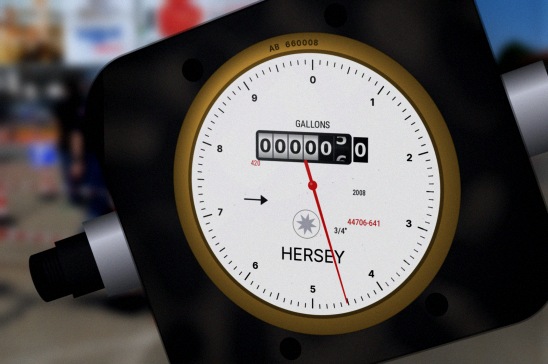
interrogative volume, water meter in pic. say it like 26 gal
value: 54.5 gal
